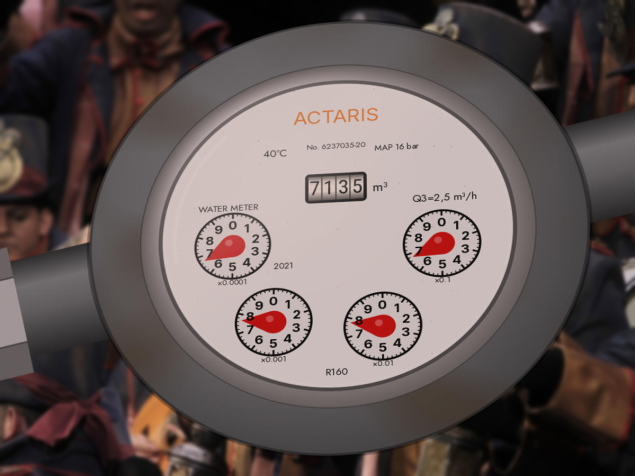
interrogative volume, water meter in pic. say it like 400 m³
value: 7135.6776 m³
